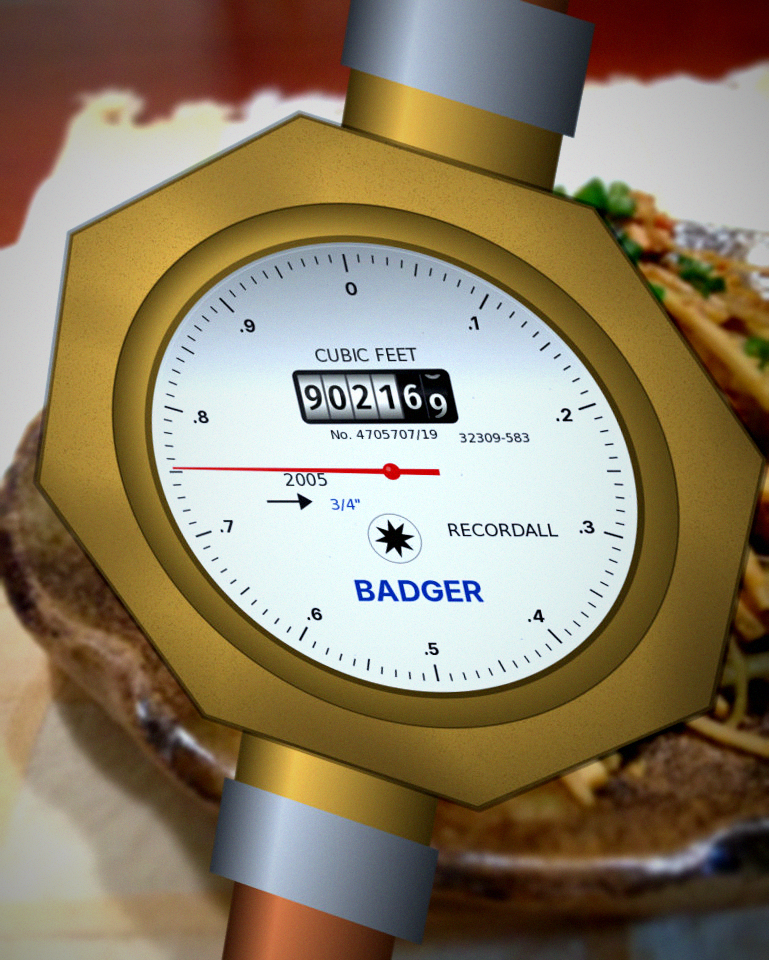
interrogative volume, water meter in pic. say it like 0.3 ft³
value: 902168.75 ft³
